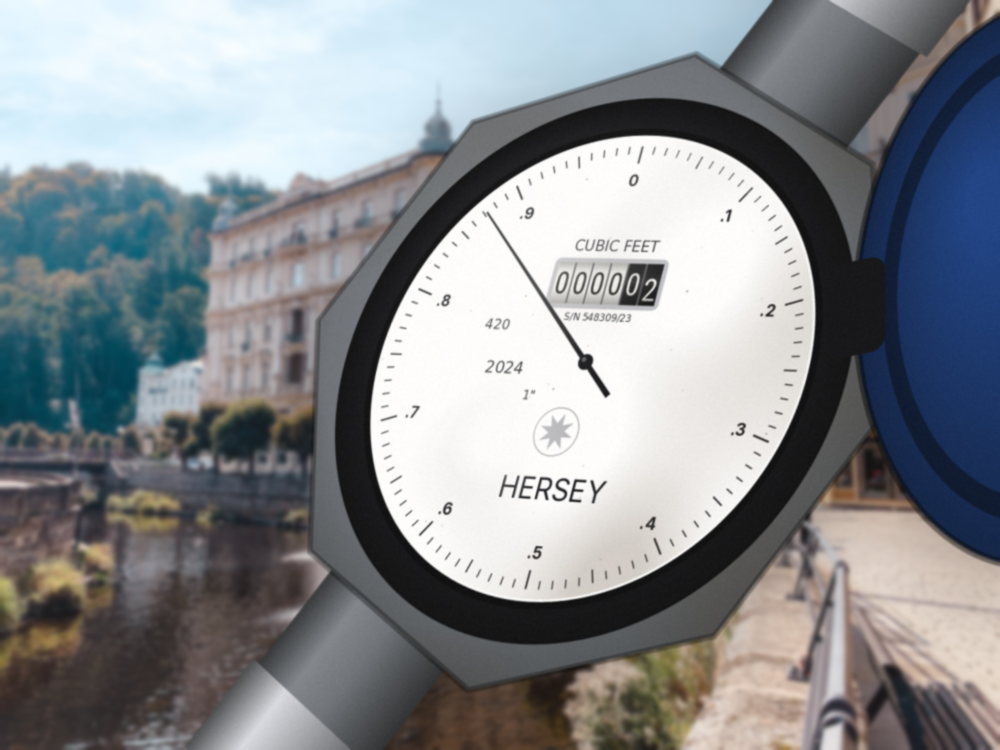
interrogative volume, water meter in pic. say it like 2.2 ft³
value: 1.87 ft³
